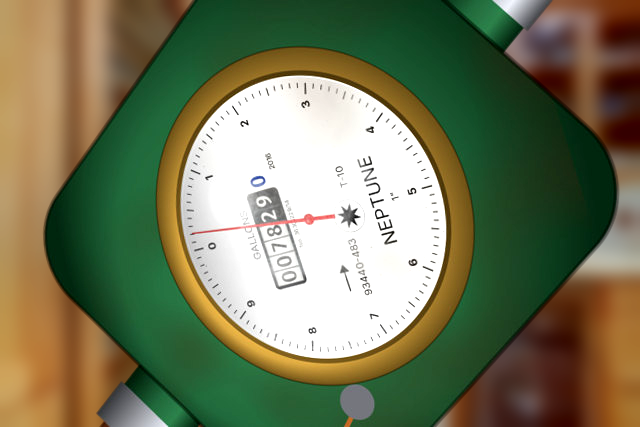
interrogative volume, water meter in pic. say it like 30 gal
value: 78290.2 gal
